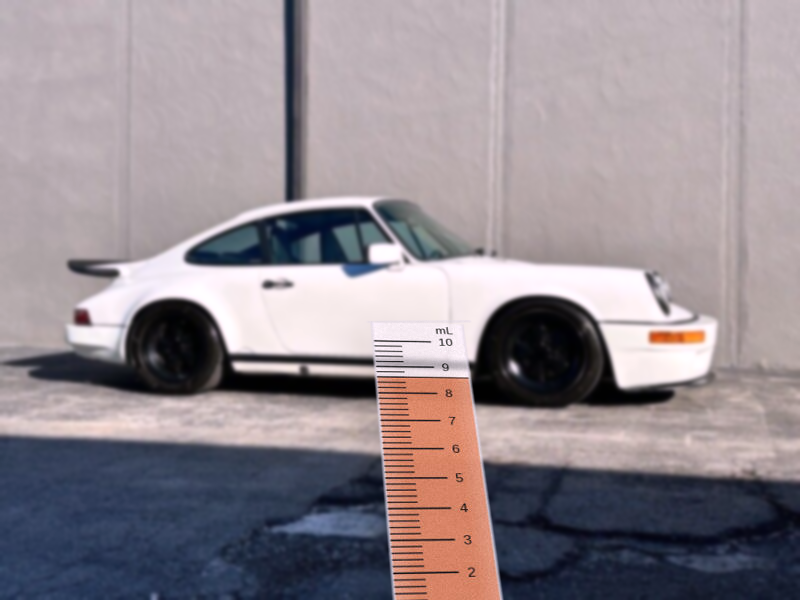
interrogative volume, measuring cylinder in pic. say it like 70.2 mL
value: 8.6 mL
